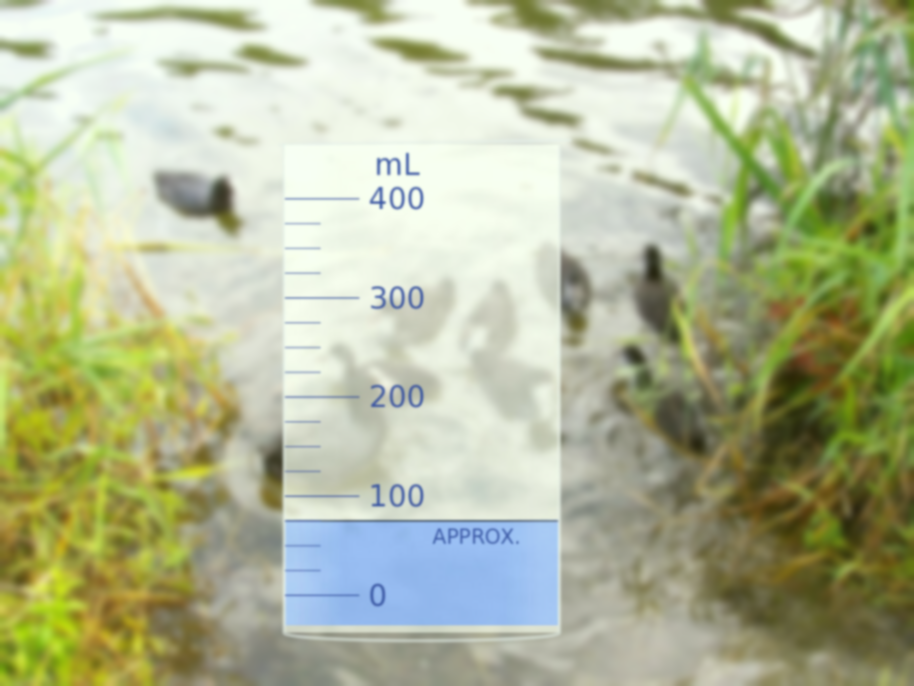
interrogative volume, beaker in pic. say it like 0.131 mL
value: 75 mL
